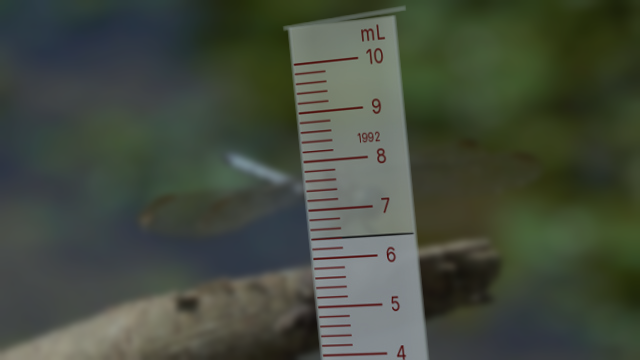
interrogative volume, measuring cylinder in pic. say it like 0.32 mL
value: 6.4 mL
